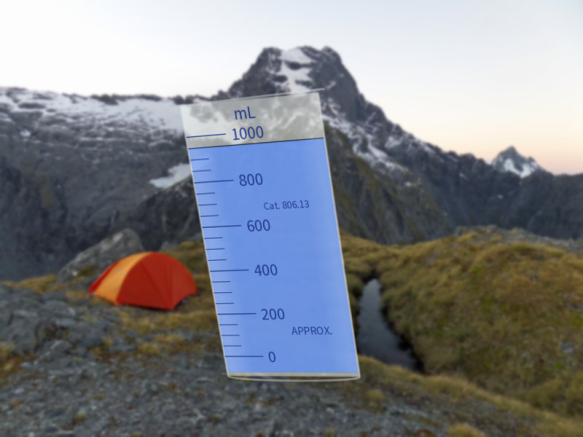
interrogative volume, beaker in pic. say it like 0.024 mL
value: 950 mL
